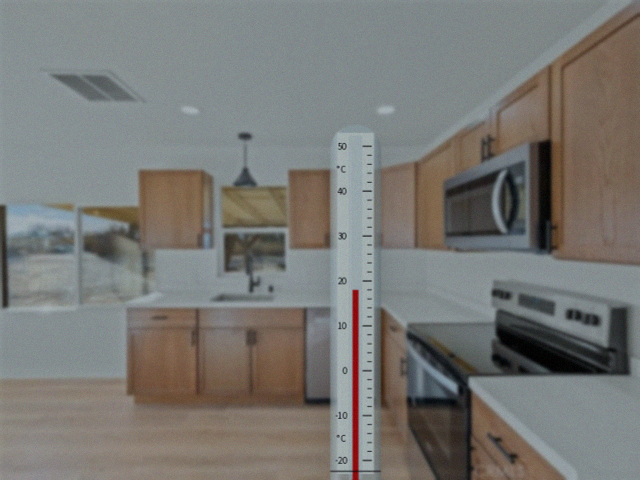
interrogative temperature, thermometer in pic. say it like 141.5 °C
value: 18 °C
